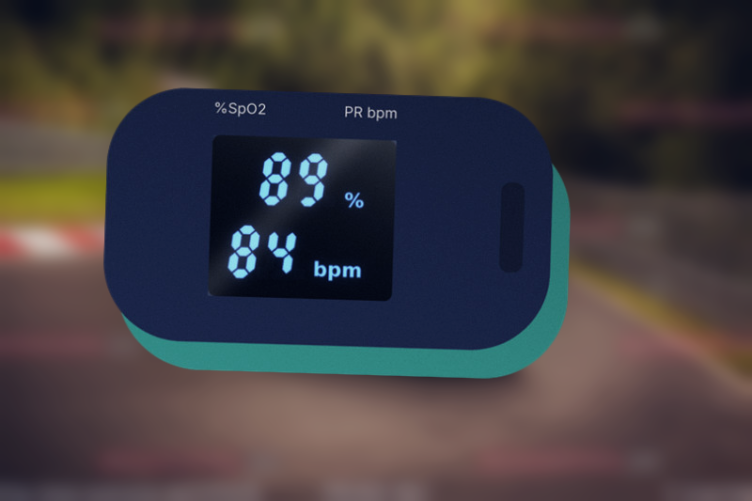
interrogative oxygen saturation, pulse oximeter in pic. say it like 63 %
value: 89 %
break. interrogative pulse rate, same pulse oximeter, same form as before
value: 84 bpm
